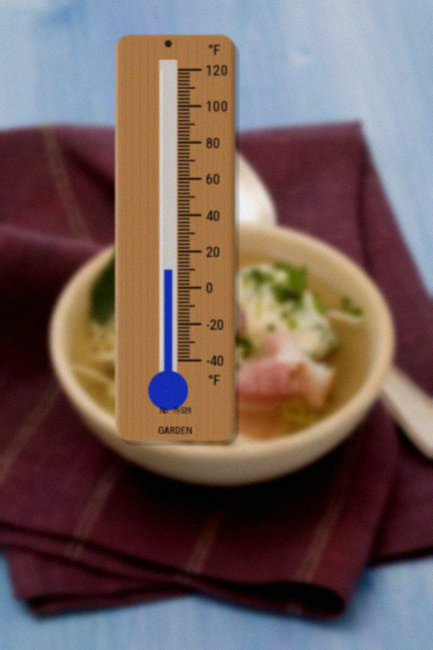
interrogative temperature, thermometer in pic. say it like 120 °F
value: 10 °F
